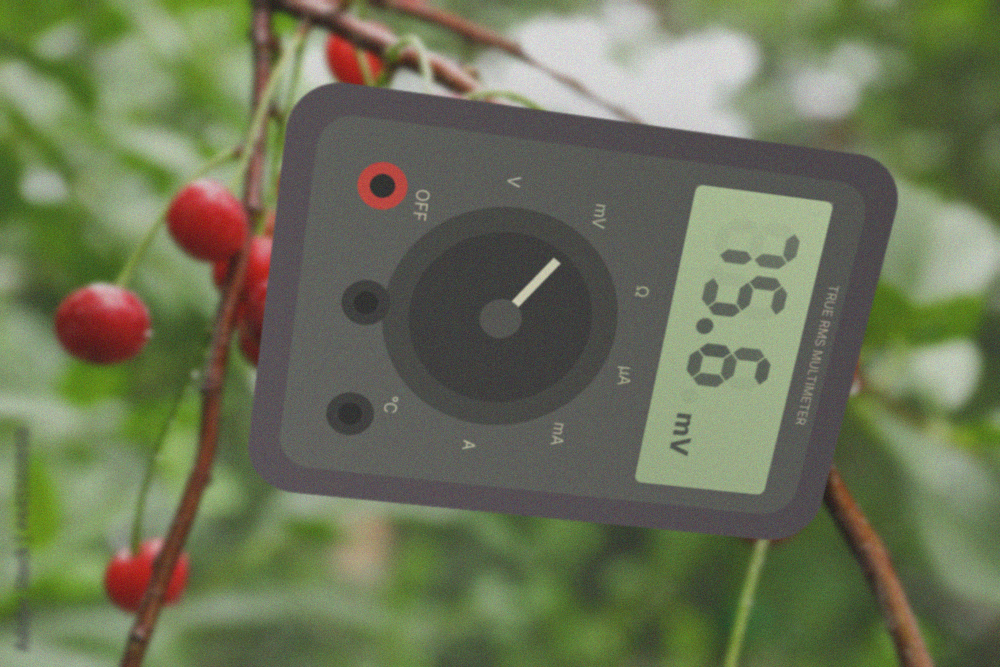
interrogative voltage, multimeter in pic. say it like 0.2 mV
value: 75.6 mV
